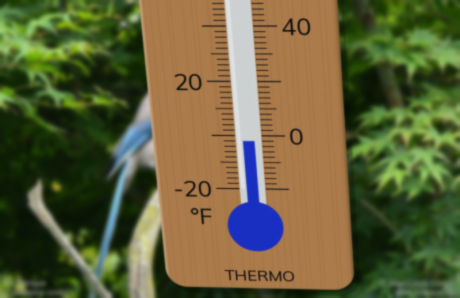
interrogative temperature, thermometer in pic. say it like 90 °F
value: -2 °F
